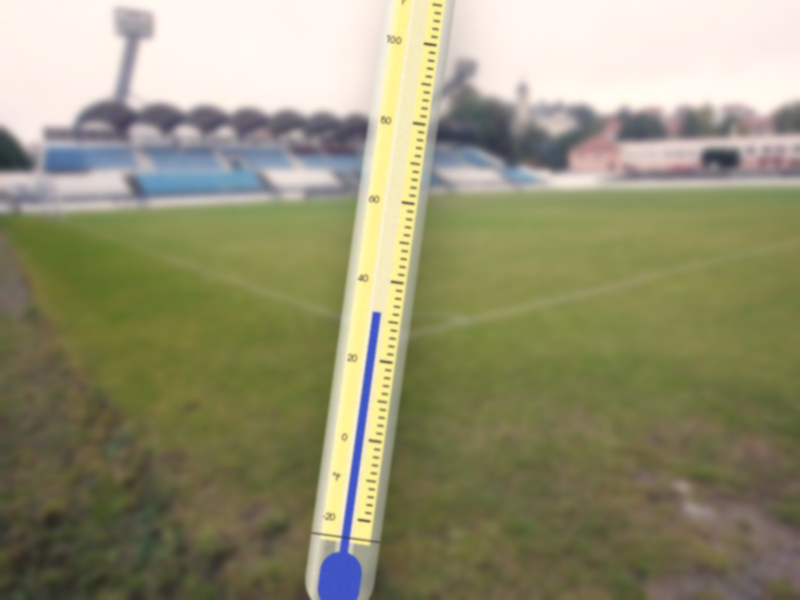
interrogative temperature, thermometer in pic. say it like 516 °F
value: 32 °F
